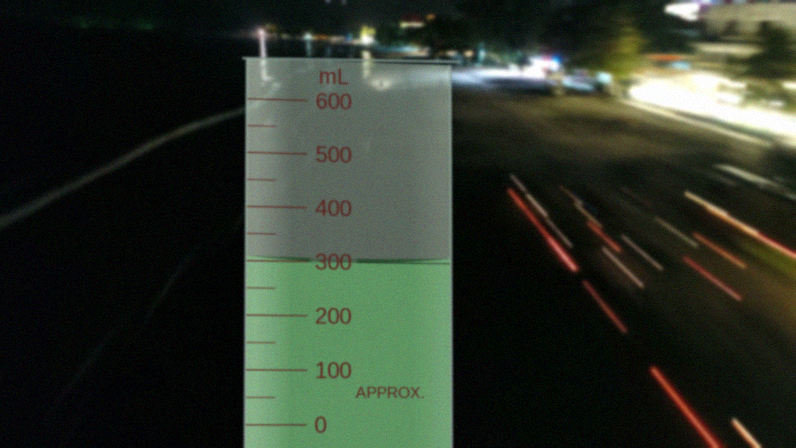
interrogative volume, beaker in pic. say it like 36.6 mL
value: 300 mL
